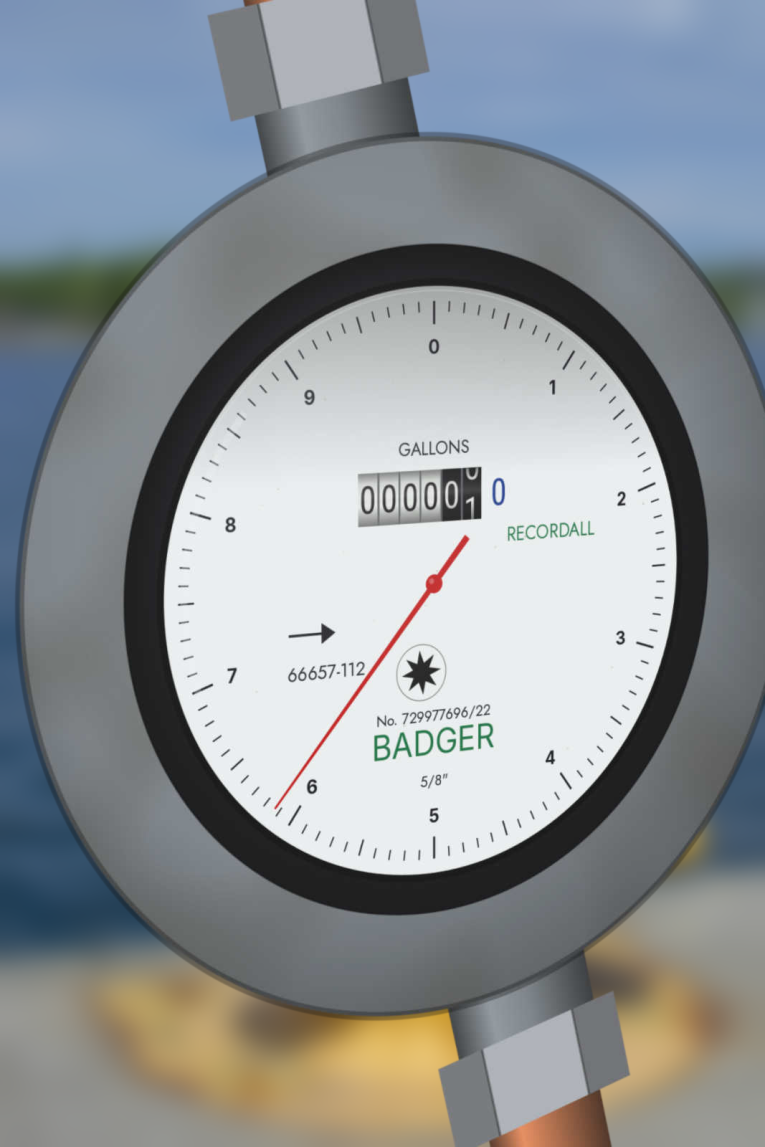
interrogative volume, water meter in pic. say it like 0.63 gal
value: 6.1 gal
